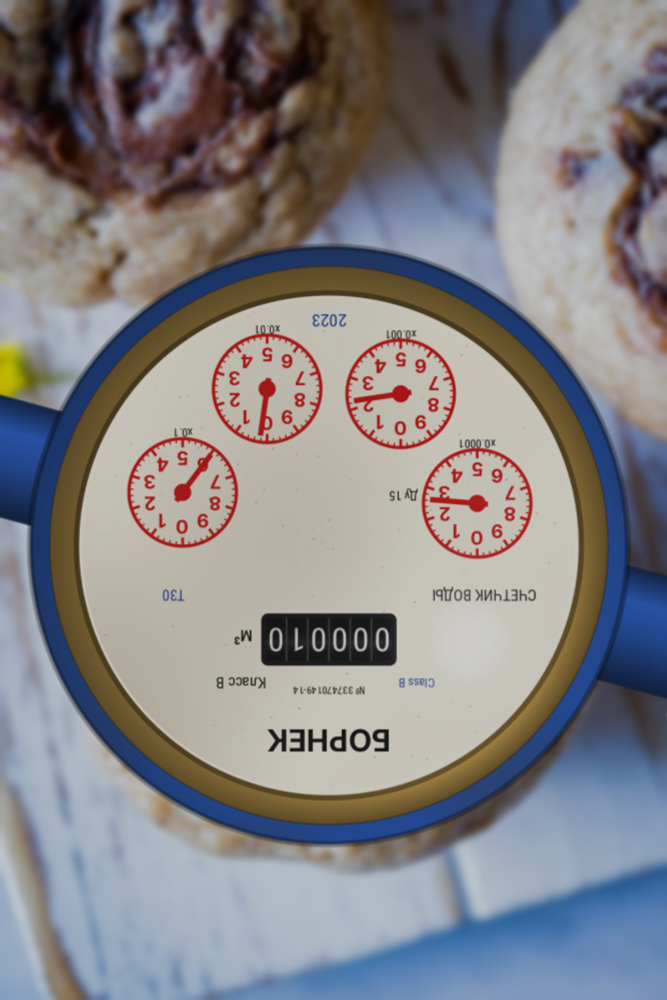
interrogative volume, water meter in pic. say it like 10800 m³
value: 10.6022 m³
